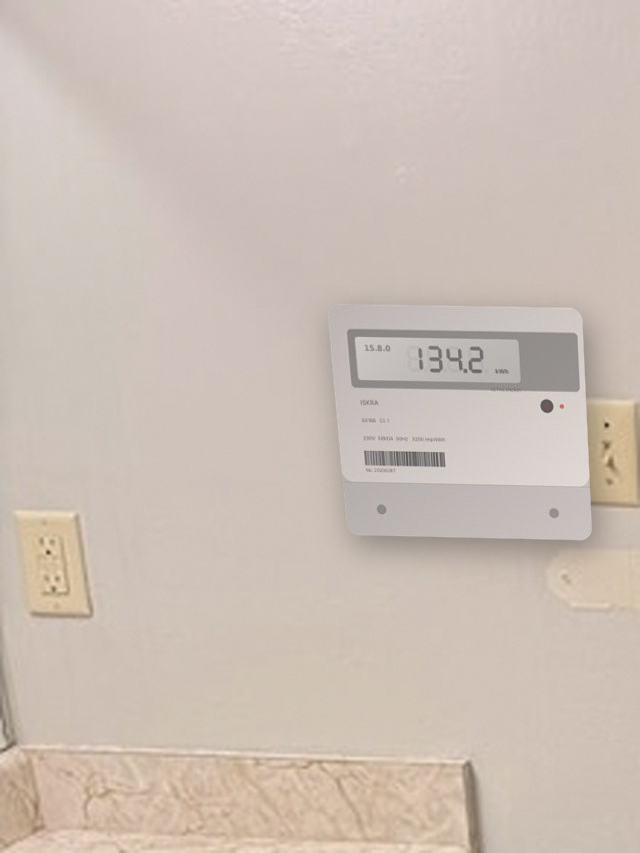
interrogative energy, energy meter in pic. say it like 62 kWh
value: 134.2 kWh
